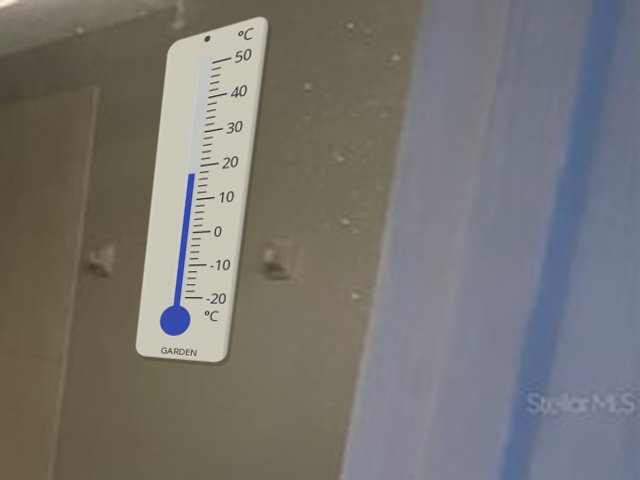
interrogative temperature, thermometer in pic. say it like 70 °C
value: 18 °C
